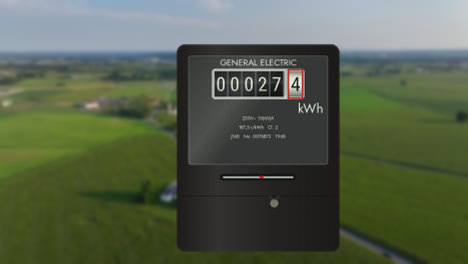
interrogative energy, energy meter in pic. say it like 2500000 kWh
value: 27.4 kWh
